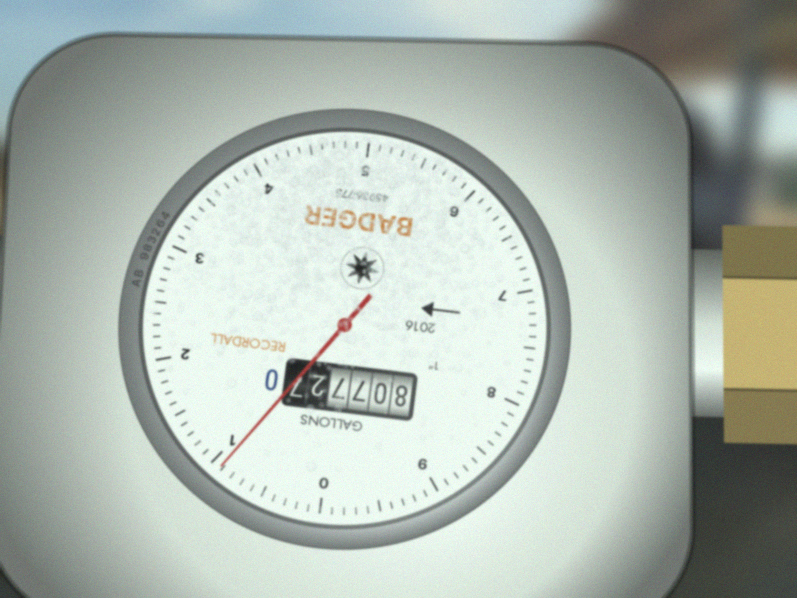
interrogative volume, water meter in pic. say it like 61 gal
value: 8077270.9 gal
